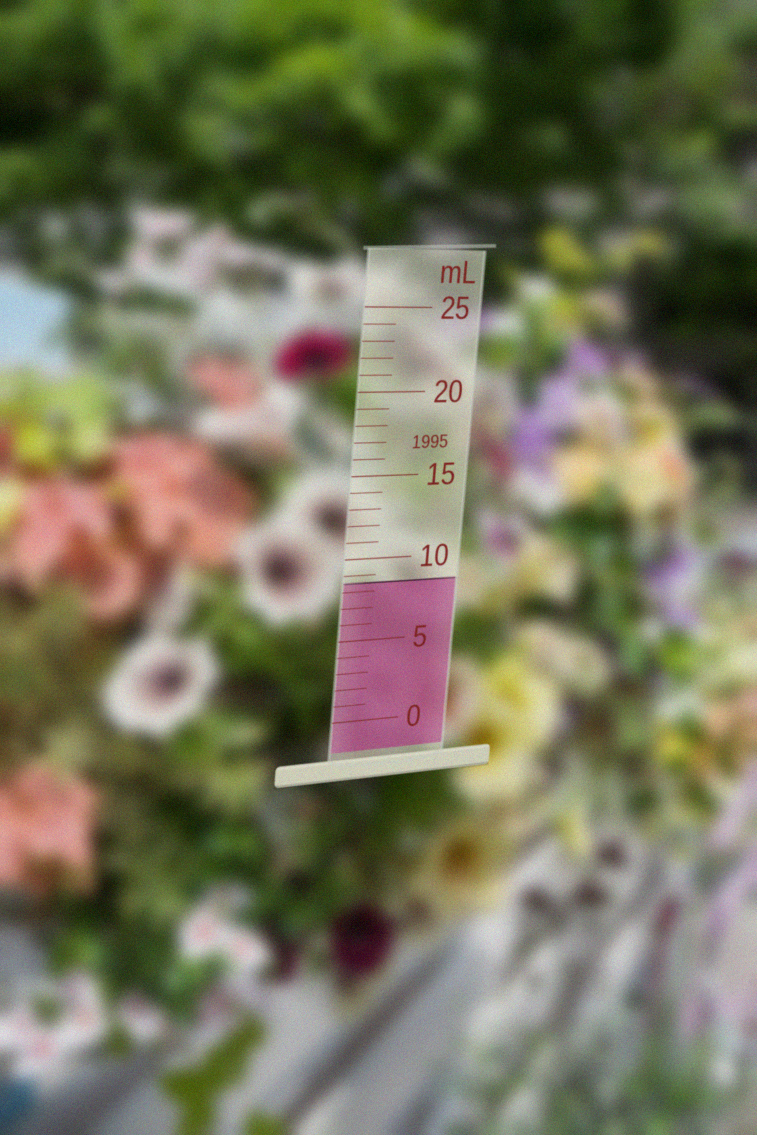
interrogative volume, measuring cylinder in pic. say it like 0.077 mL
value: 8.5 mL
